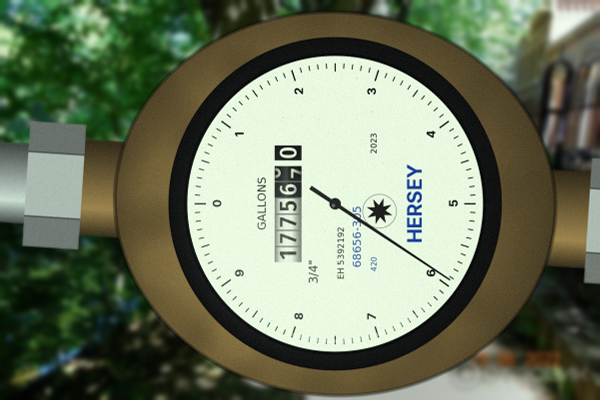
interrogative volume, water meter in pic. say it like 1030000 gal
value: 1775665.9 gal
